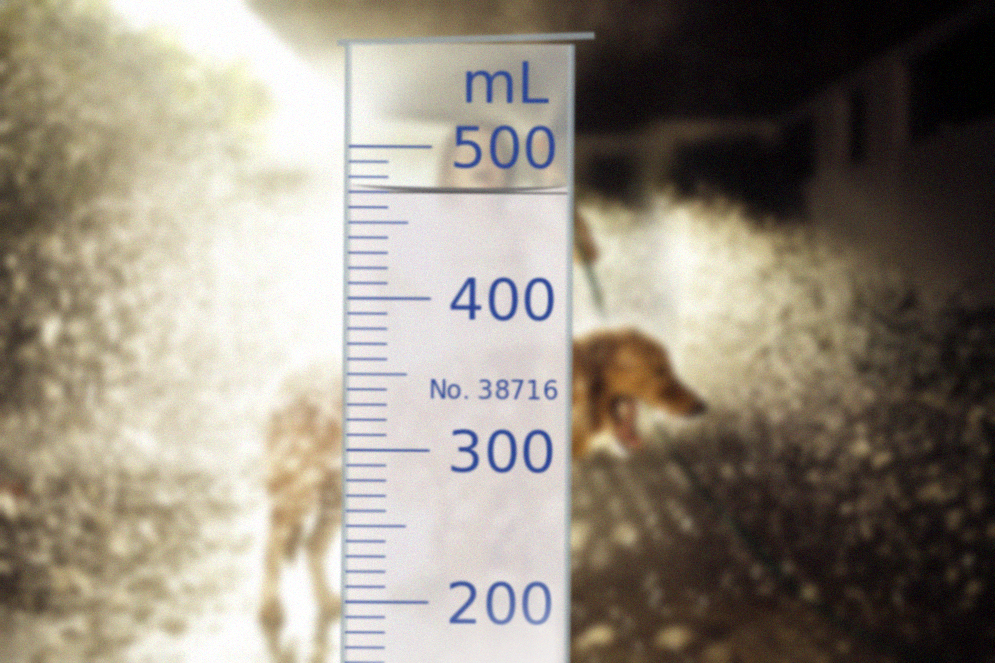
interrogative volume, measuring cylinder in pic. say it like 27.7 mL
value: 470 mL
